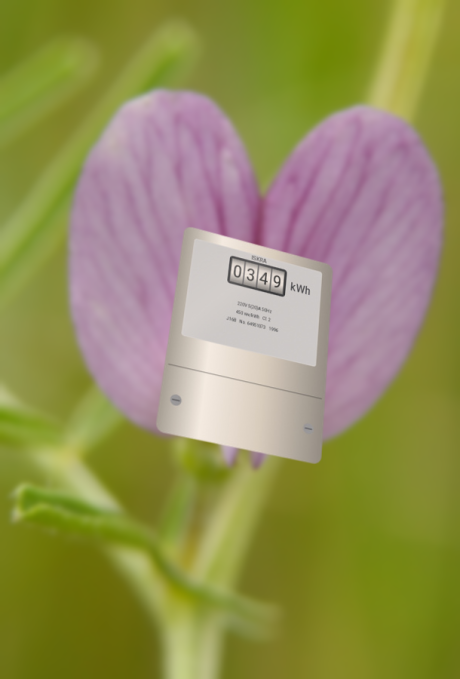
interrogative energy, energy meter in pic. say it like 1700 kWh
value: 349 kWh
